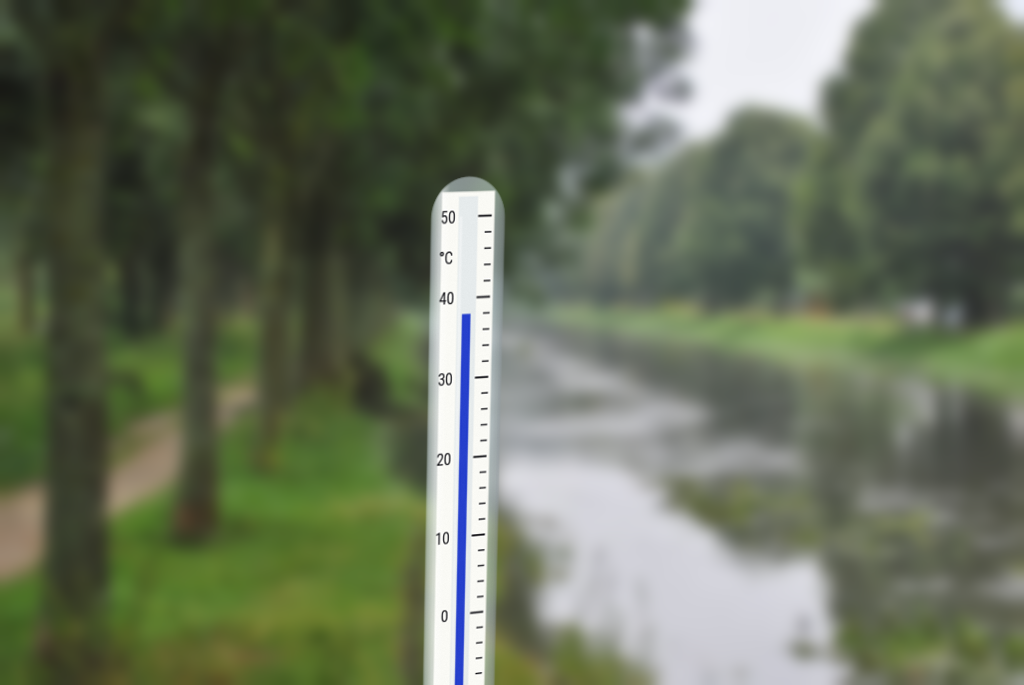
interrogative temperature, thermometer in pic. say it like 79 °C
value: 38 °C
